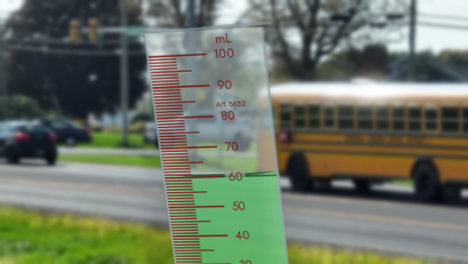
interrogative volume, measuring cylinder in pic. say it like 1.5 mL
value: 60 mL
